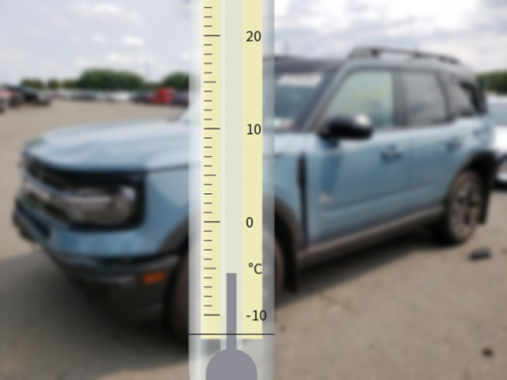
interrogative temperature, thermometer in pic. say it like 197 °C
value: -5.5 °C
